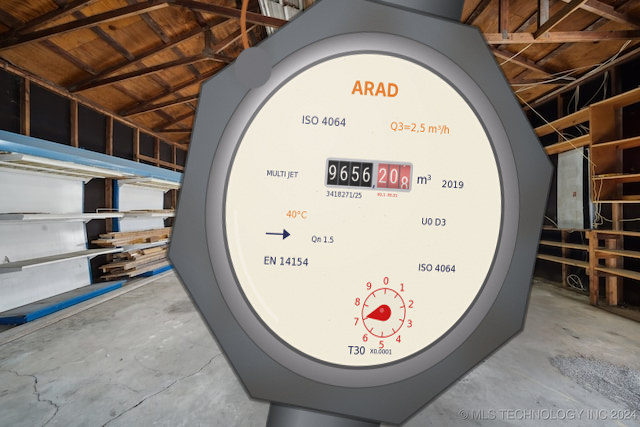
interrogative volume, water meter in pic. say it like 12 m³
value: 9656.2077 m³
